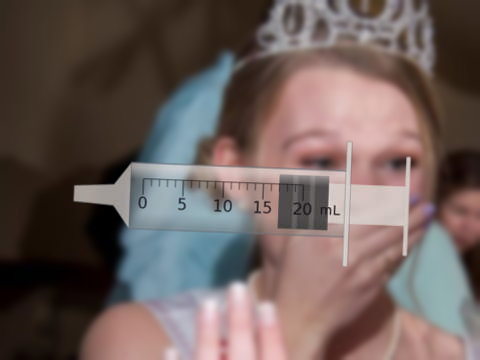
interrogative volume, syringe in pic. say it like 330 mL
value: 17 mL
